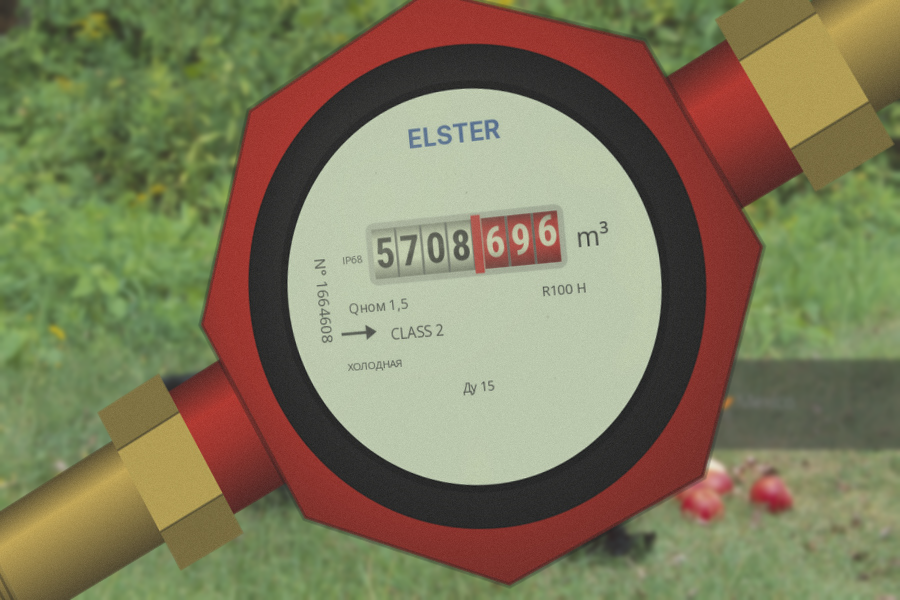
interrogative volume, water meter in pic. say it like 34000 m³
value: 5708.696 m³
